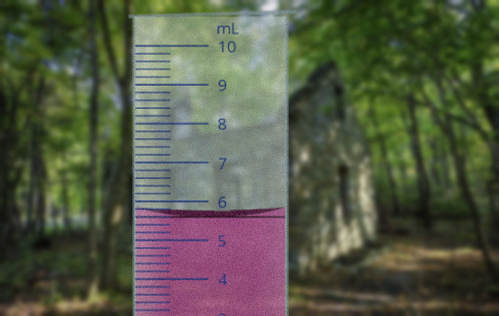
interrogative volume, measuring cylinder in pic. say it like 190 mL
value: 5.6 mL
